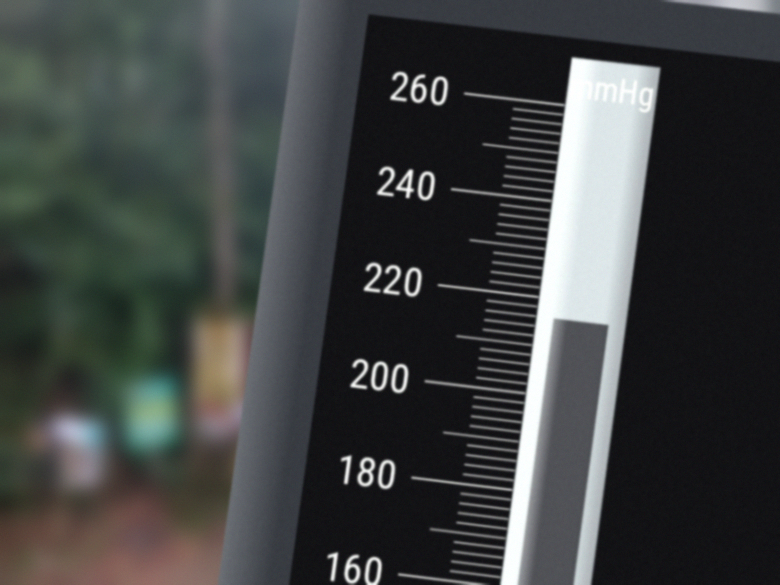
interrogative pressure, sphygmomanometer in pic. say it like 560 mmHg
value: 216 mmHg
